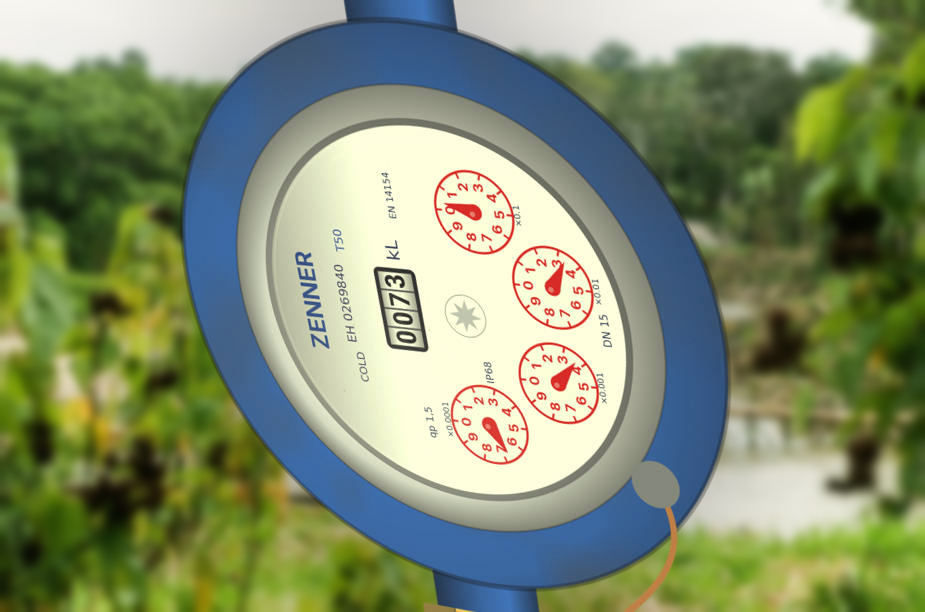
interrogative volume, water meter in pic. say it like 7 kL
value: 73.0336 kL
